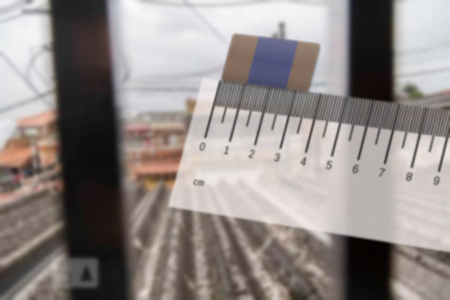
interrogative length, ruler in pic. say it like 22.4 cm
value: 3.5 cm
